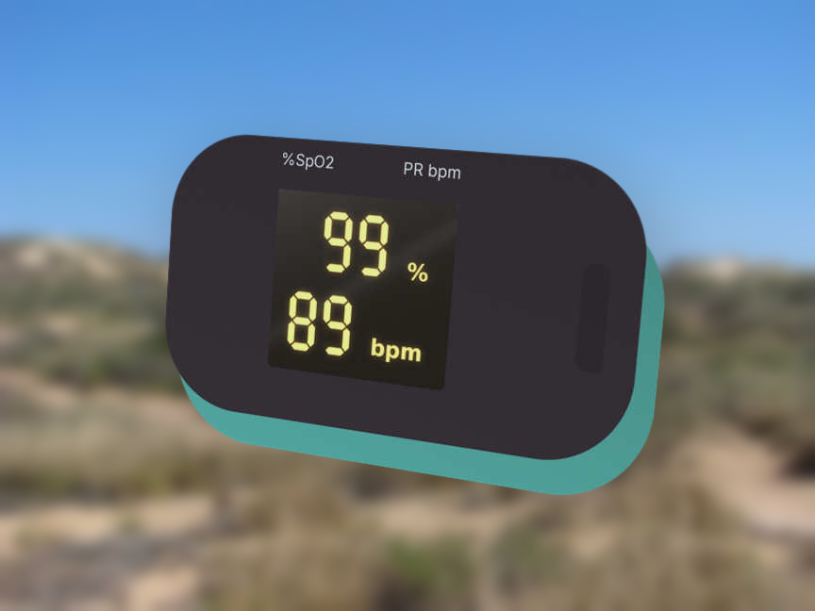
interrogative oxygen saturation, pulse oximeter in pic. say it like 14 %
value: 99 %
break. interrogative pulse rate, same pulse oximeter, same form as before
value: 89 bpm
